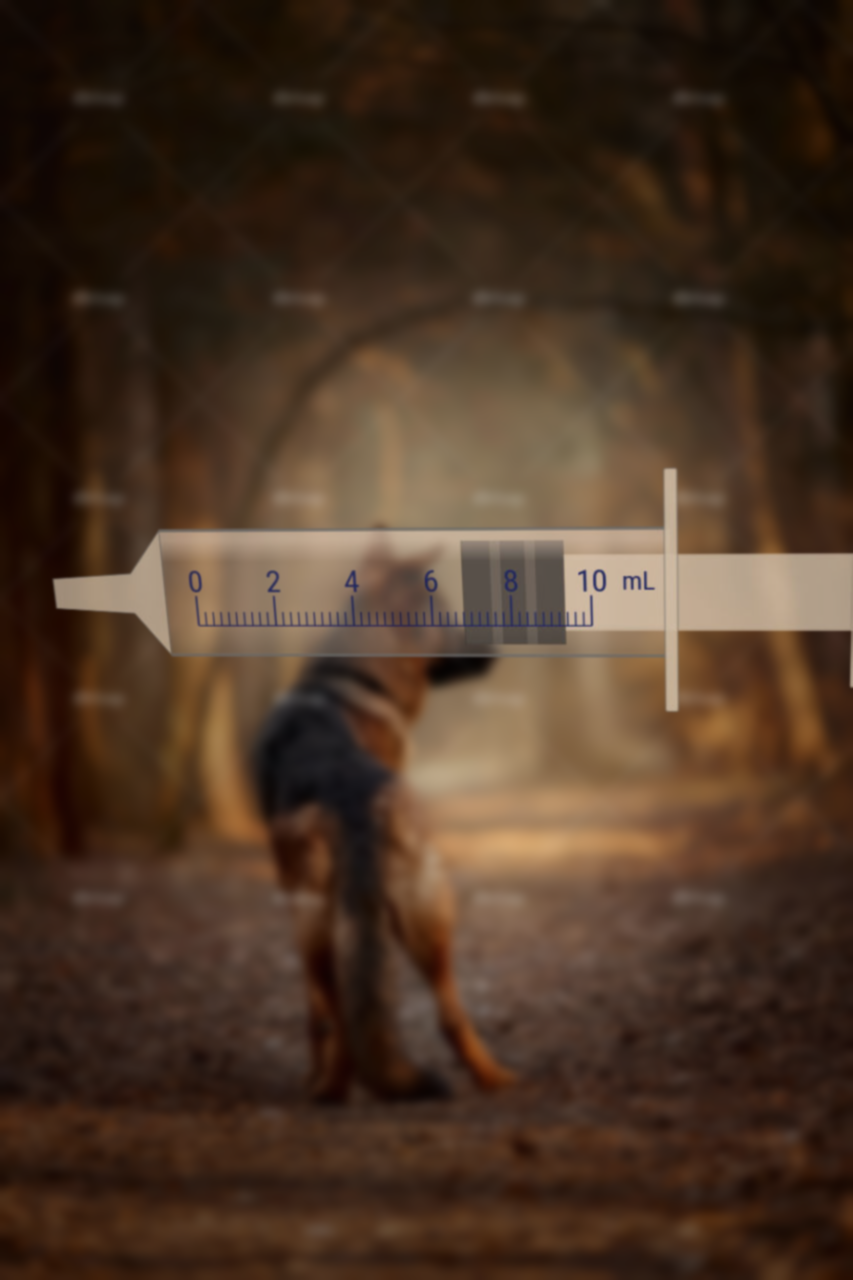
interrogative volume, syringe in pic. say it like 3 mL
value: 6.8 mL
